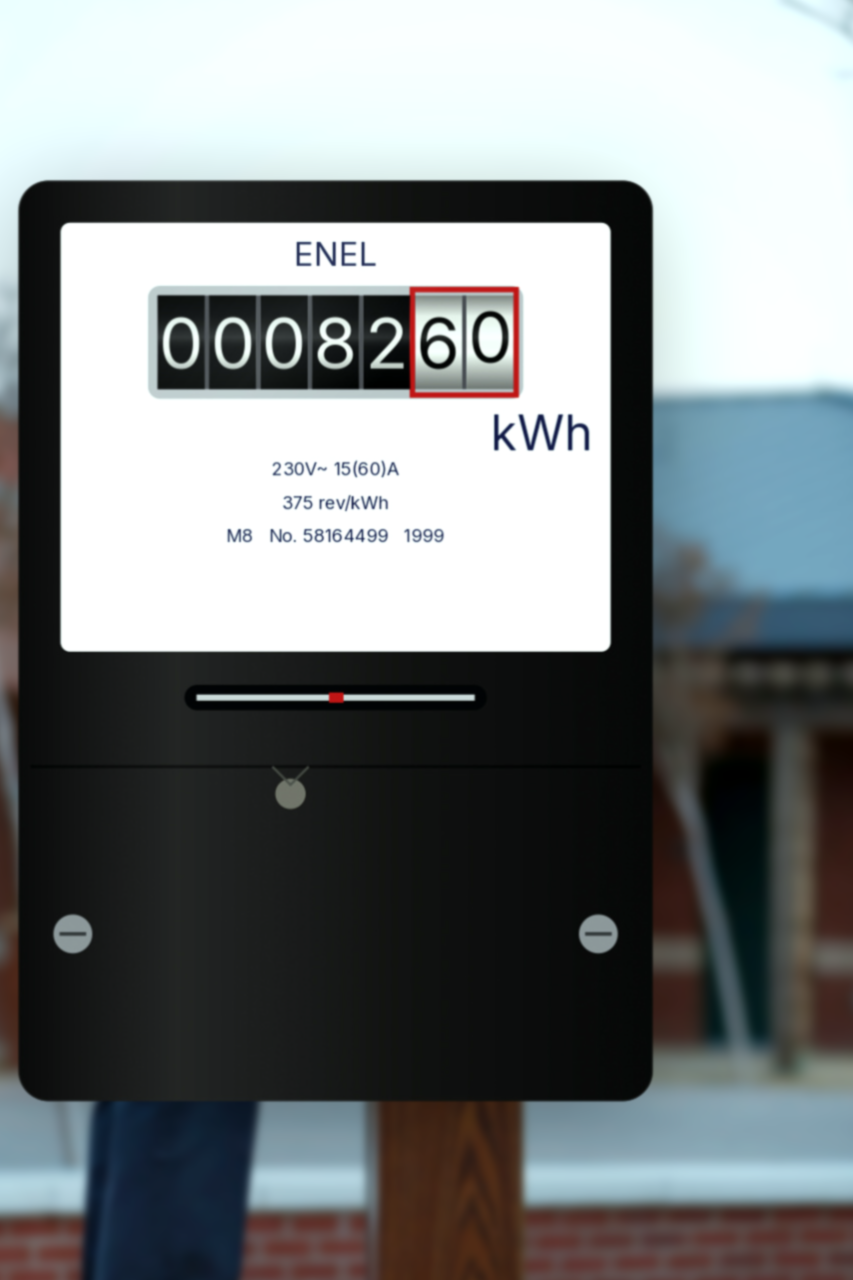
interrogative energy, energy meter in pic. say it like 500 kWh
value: 82.60 kWh
